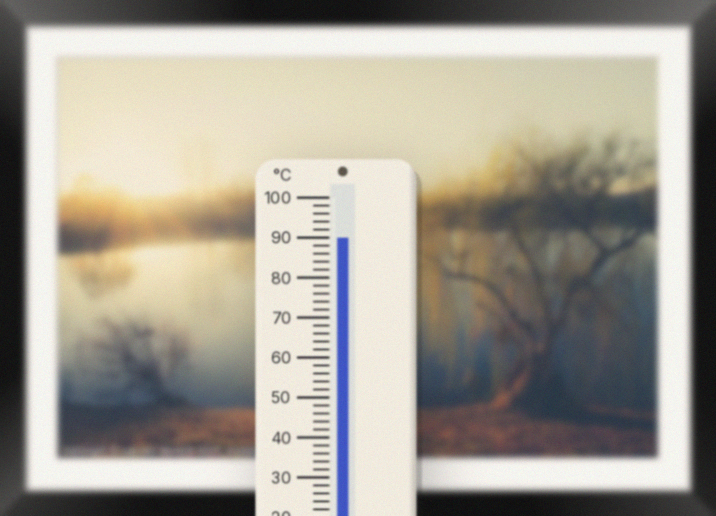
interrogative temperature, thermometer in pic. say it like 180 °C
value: 90 °C
